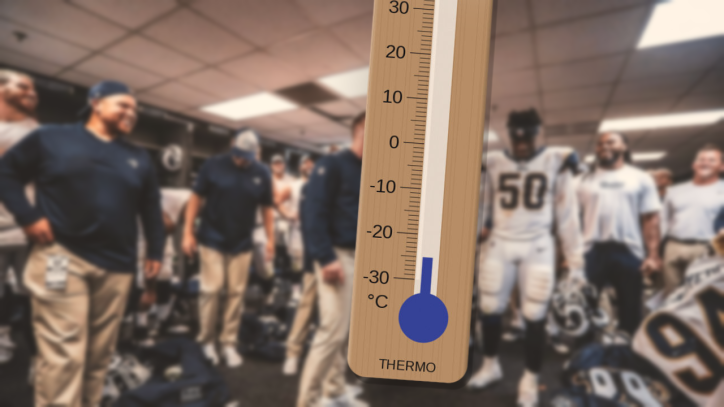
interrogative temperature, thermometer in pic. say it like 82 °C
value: -25 °C
